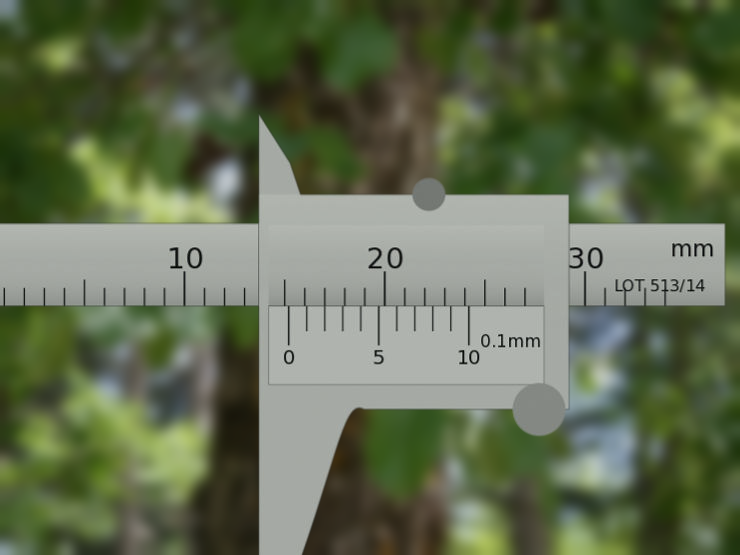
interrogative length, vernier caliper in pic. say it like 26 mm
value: 15.2 mm
